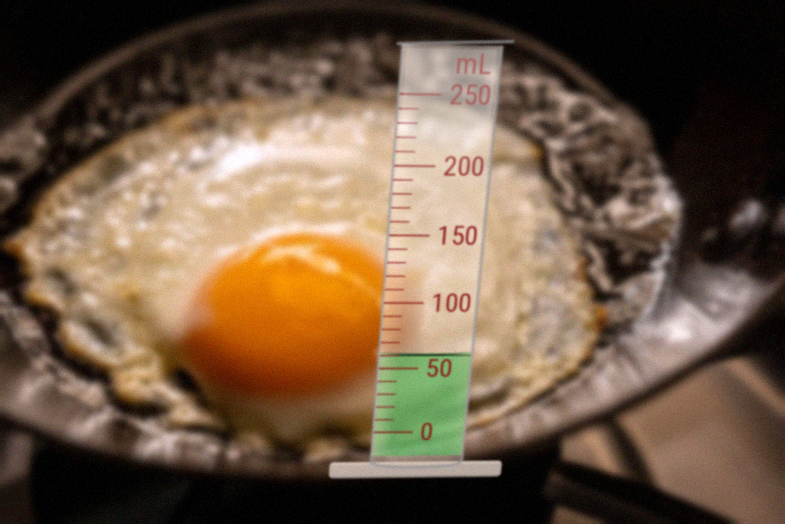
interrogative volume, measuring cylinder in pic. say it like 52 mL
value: 60 mL
